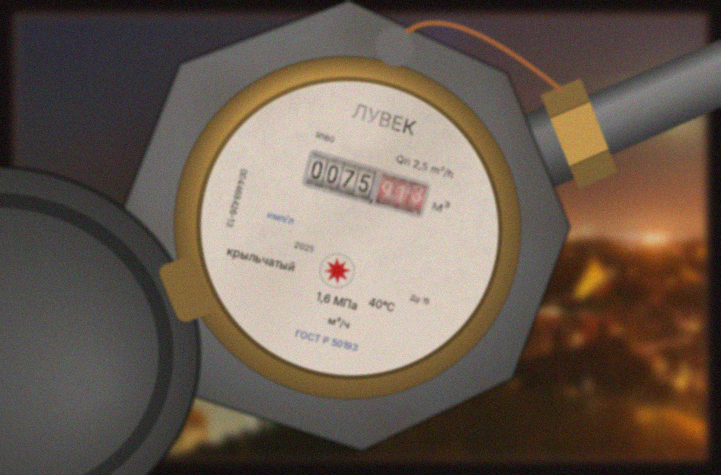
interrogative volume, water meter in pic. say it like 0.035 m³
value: 75.913 m³
